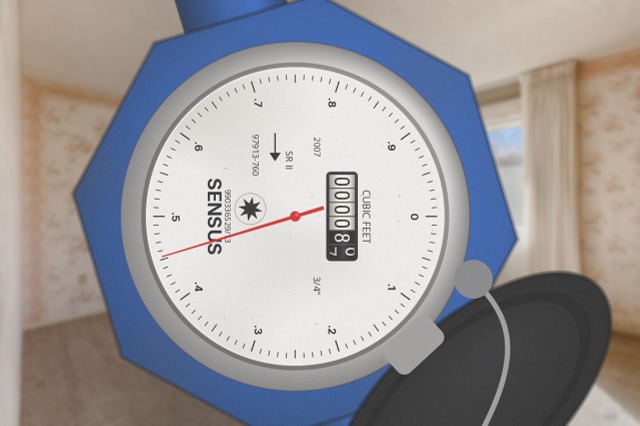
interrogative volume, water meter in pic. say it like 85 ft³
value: 86.45 ft³
